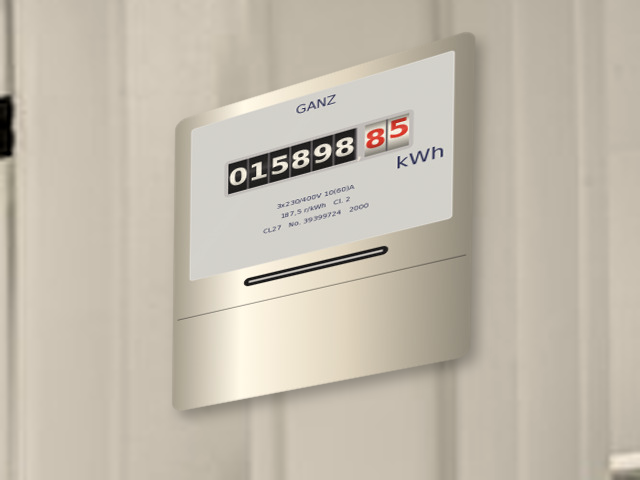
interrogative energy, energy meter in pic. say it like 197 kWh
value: 15898.85 kWh
